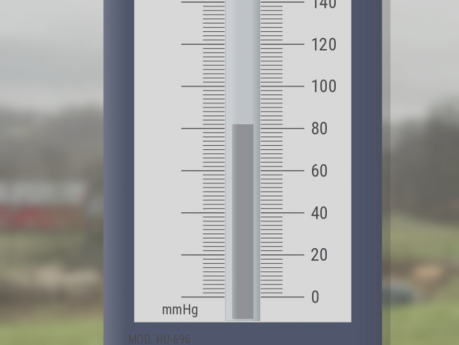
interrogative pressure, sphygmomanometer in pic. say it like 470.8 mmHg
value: 82 mmHg
